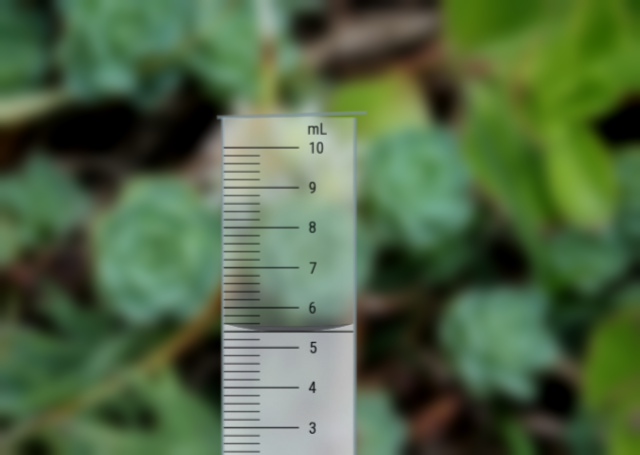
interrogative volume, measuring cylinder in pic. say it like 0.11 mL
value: 5.4 mL
